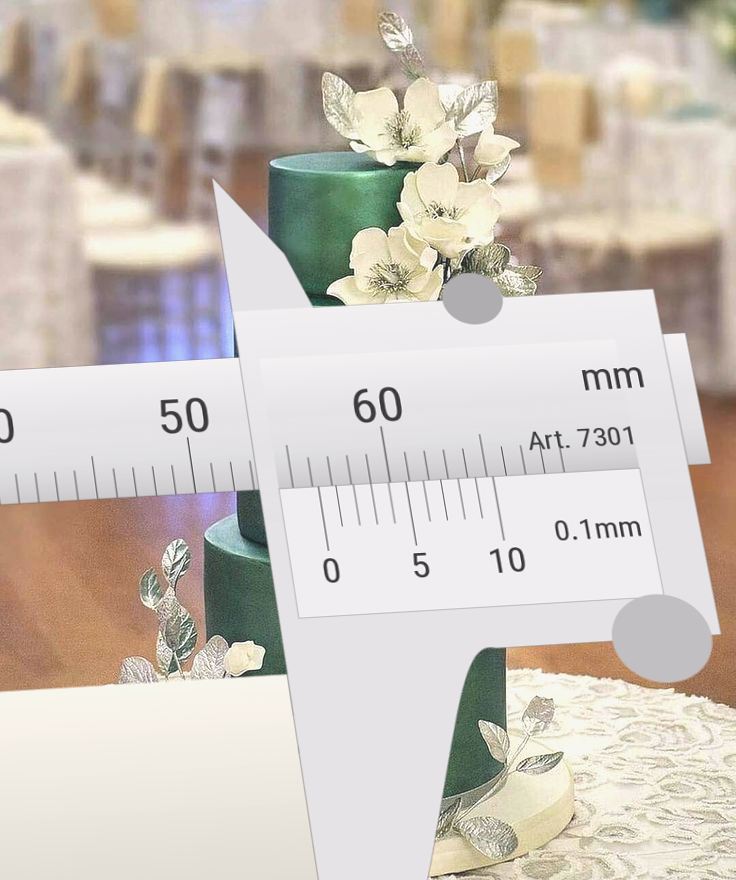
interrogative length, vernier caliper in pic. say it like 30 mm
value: 56.3 mm
